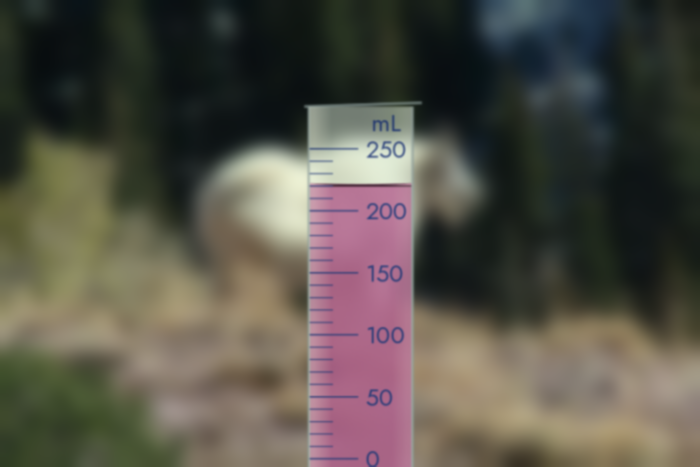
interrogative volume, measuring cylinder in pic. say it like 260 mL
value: 220 mL
